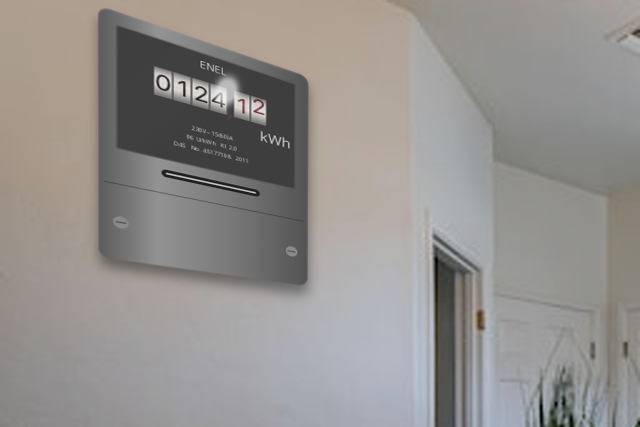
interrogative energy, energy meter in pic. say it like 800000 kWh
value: 124.12 kWh
